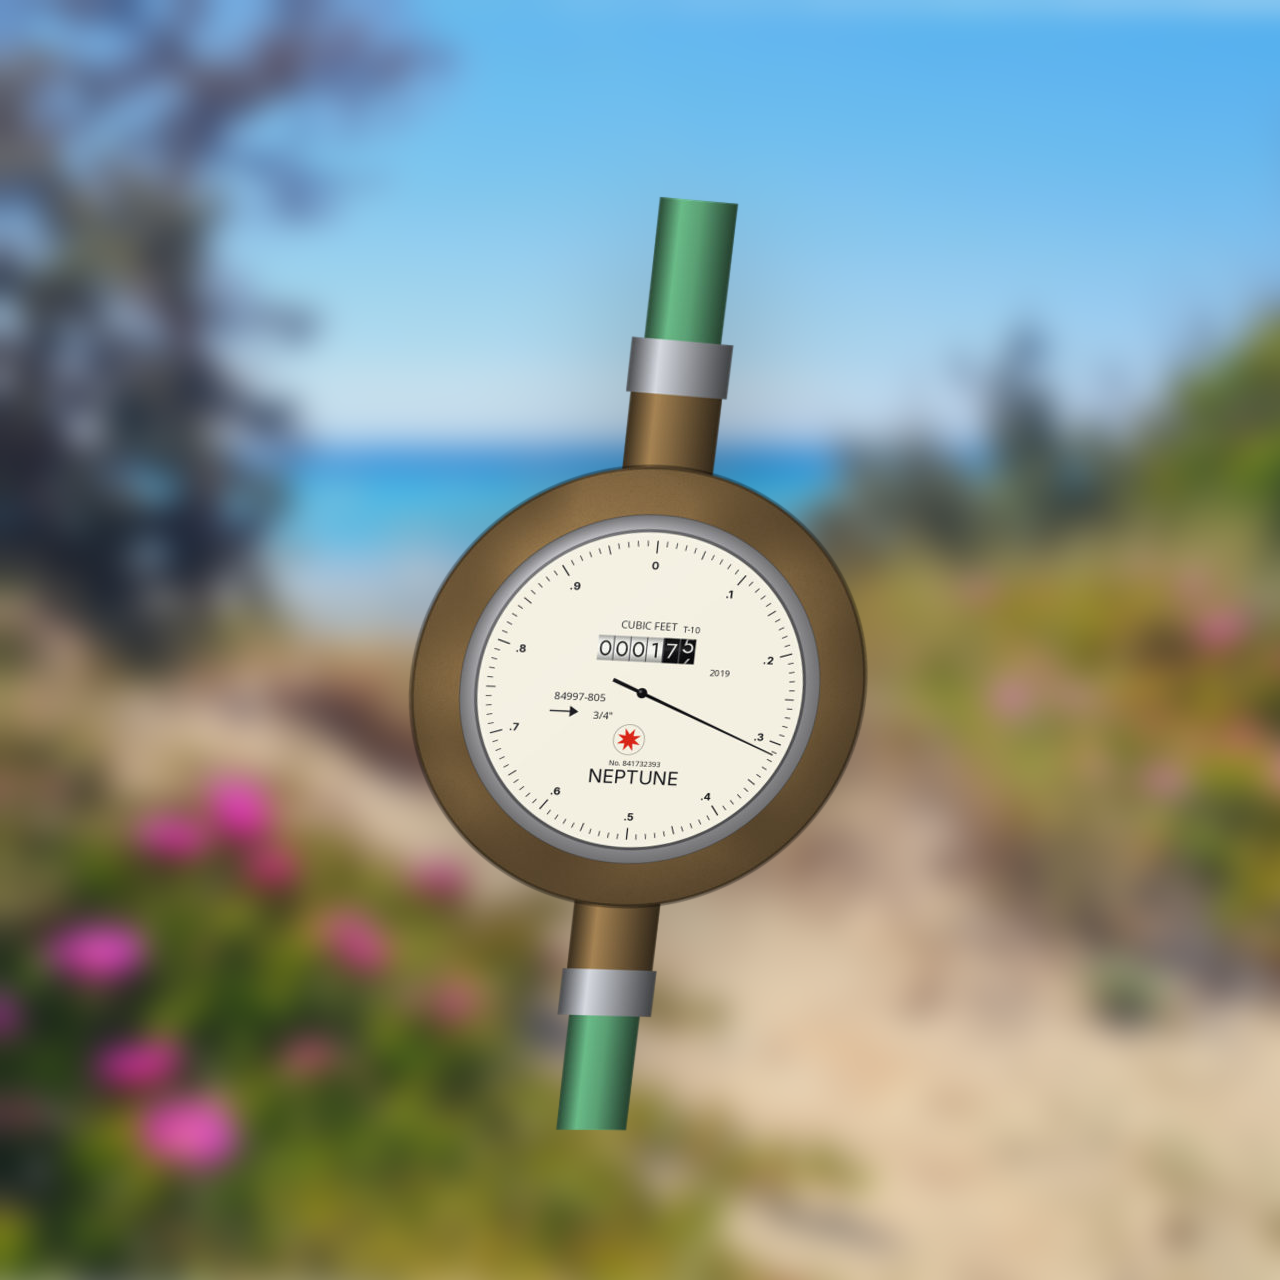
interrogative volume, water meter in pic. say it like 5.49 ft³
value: 175.31 ft³
